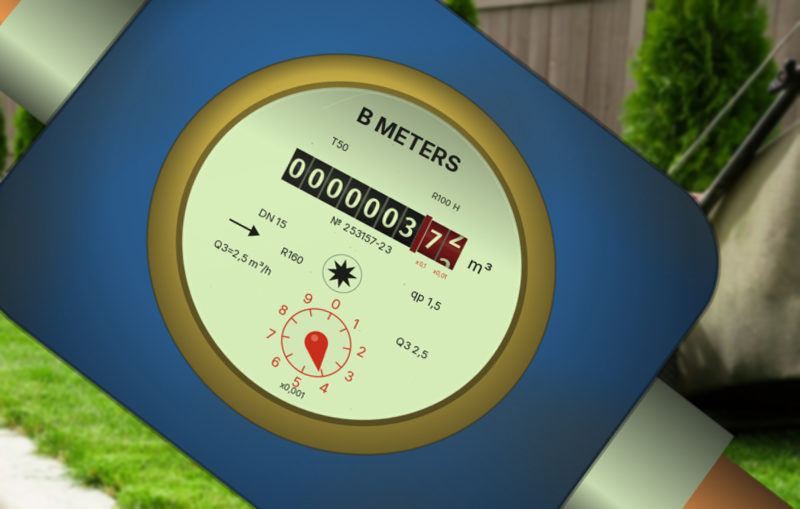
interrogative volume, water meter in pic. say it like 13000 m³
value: 3.724 m³
